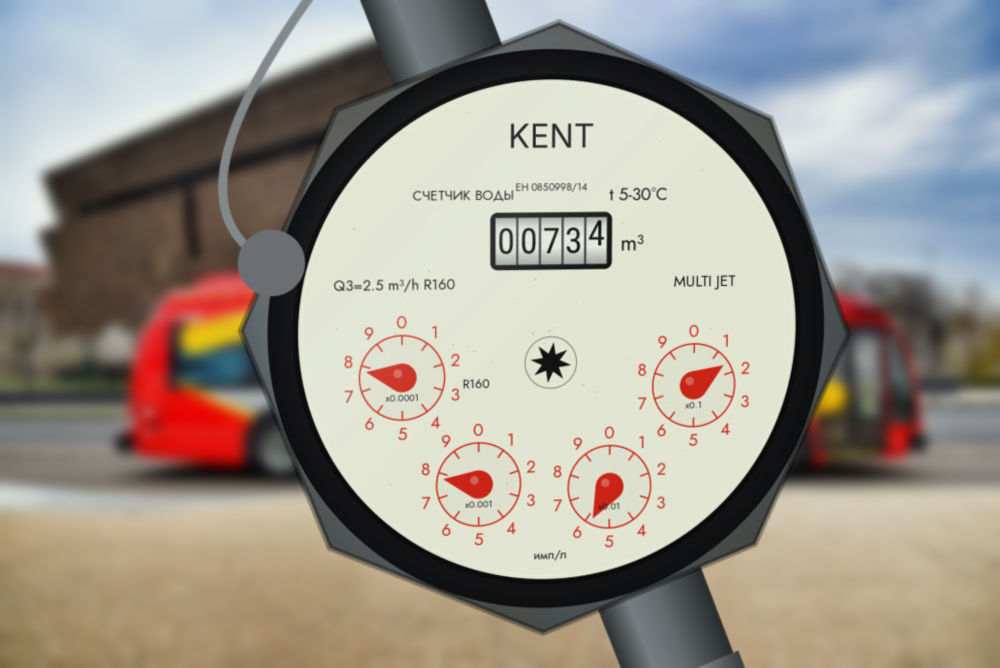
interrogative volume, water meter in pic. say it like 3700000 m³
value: 734.1577 m³
